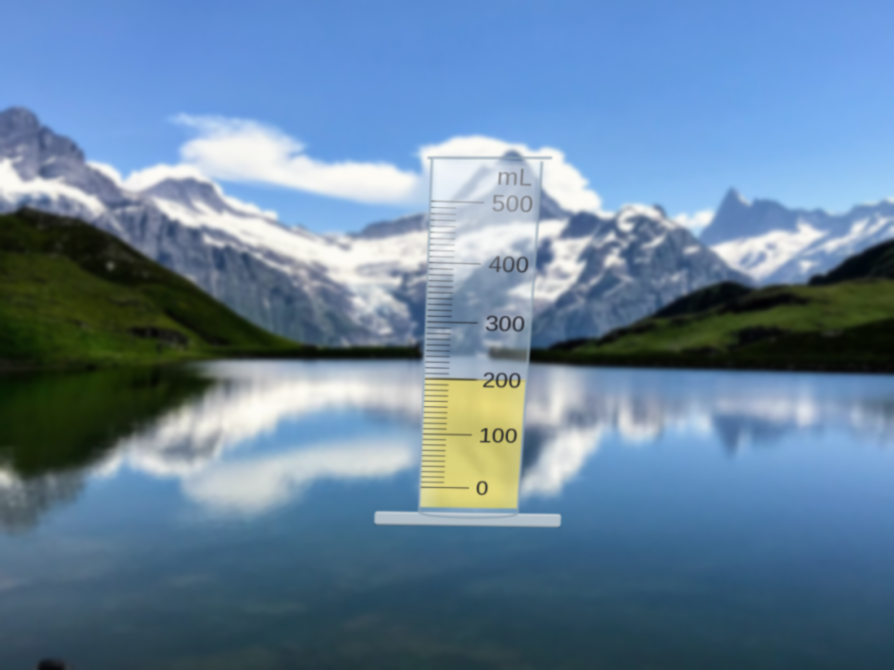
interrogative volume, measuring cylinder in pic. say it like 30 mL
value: 200 mL
